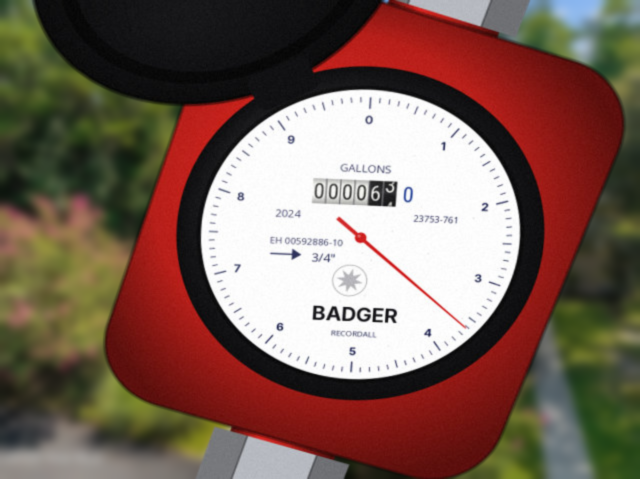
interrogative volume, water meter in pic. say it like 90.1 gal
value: 633.6 gal
